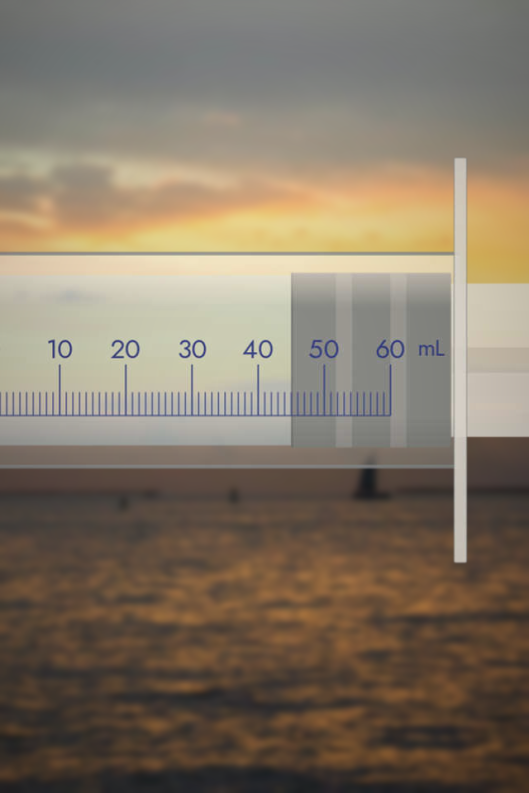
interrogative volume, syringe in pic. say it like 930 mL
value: 45 mL
